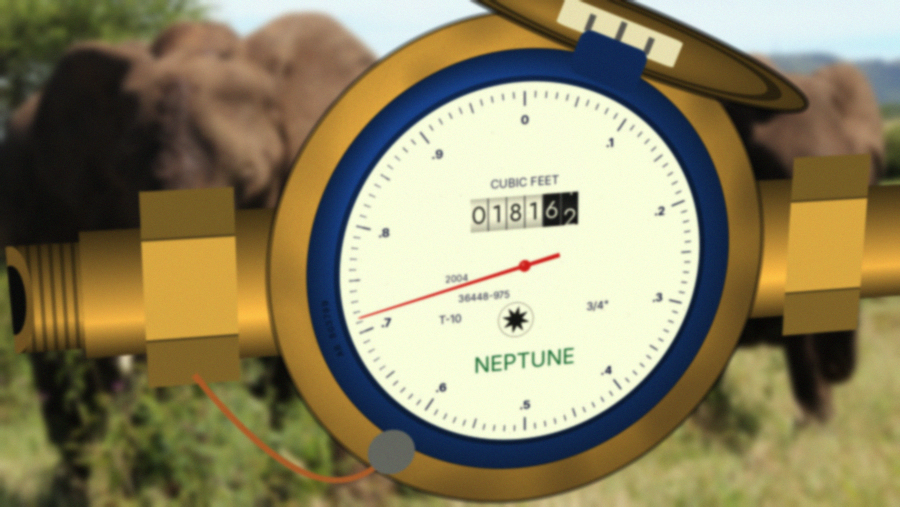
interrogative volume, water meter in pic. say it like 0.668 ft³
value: 18161.71 ft³
